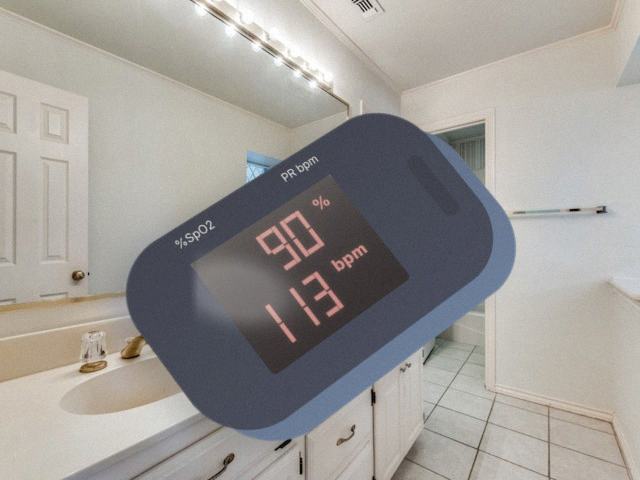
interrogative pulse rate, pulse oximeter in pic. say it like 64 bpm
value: 113 bpm
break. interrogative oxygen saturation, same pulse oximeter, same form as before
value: 90 %
